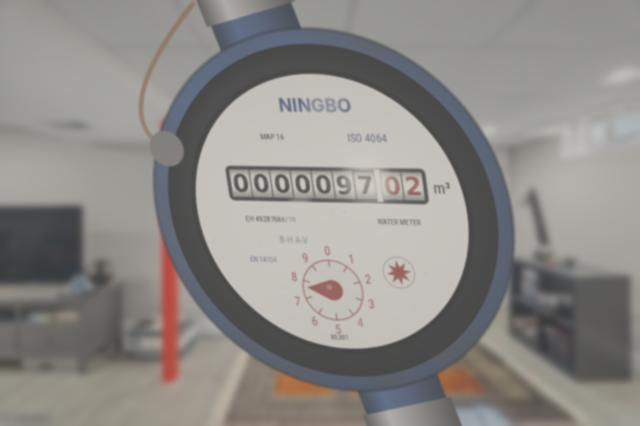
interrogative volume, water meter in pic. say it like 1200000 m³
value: 97.027 m³
